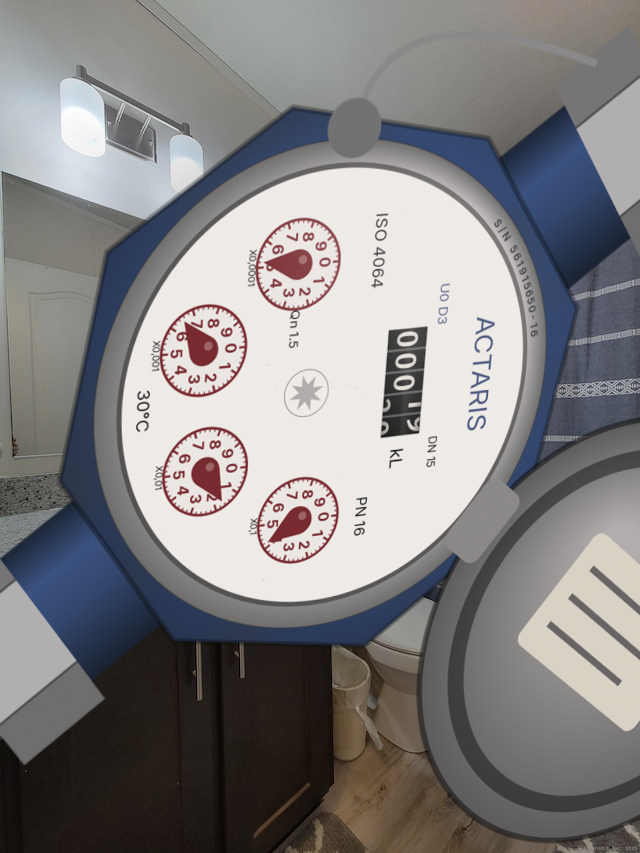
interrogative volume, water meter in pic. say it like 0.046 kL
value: 19.4165 kL
